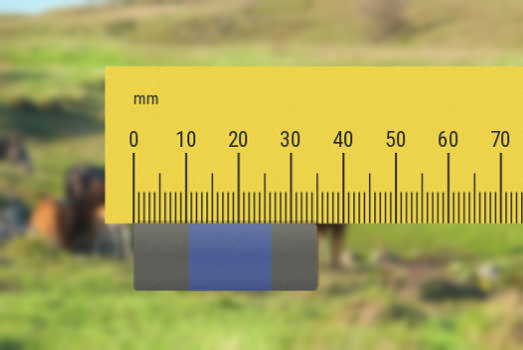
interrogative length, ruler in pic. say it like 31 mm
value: 35 mm
